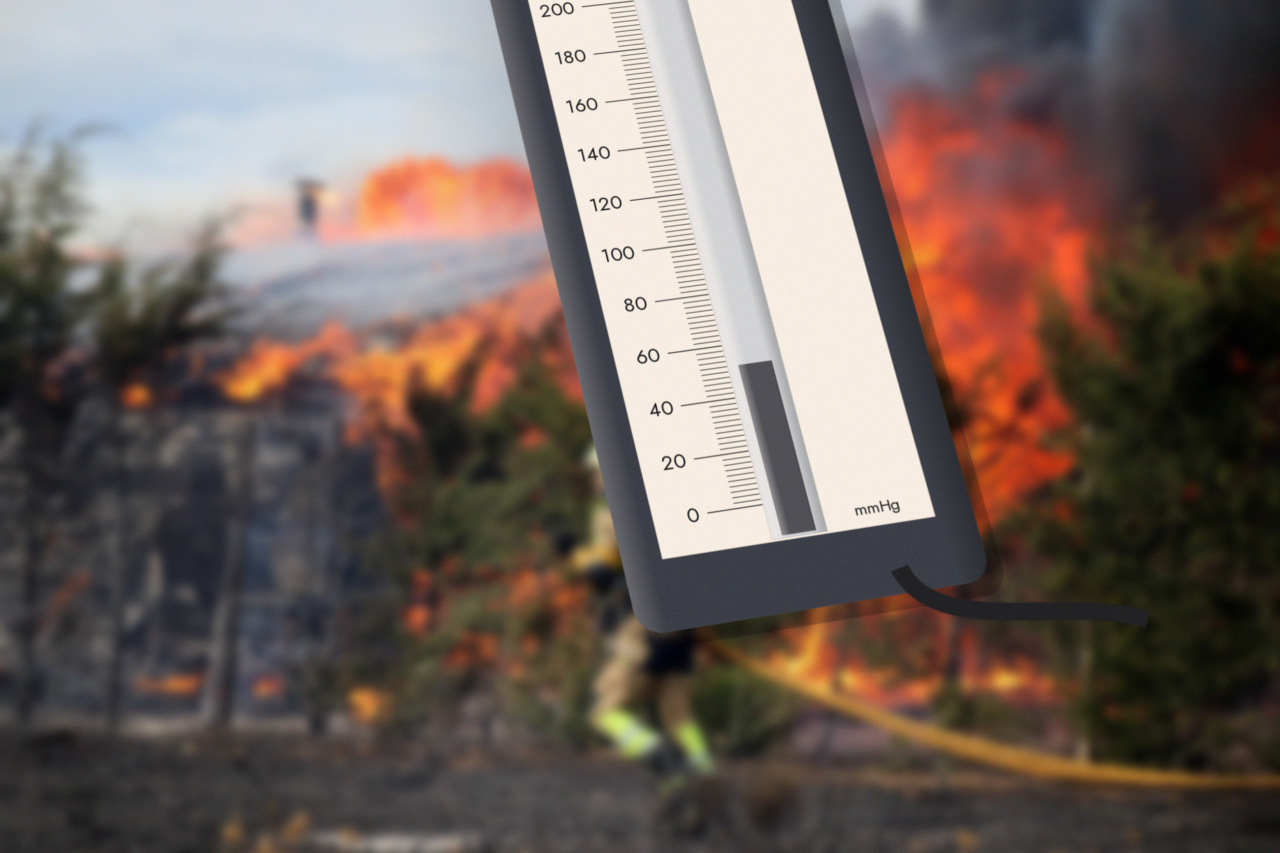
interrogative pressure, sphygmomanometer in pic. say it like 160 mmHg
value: 52 mmHg
